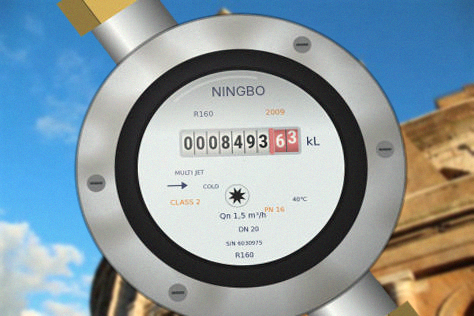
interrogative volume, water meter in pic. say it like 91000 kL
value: 8493.63 kL
